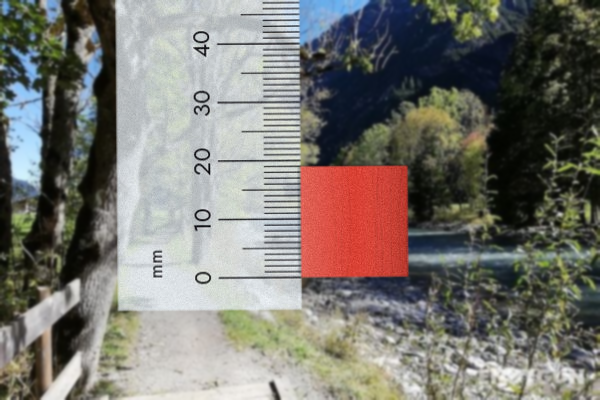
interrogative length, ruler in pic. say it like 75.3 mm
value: 19 mm
